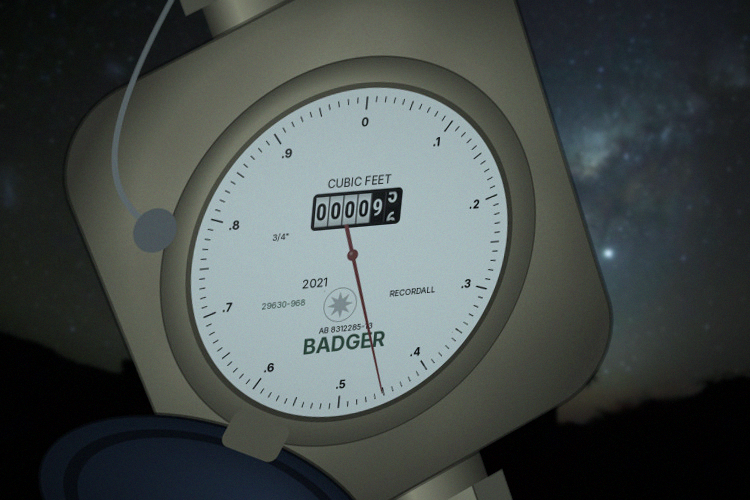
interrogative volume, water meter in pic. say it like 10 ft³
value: 95.45 ft³
